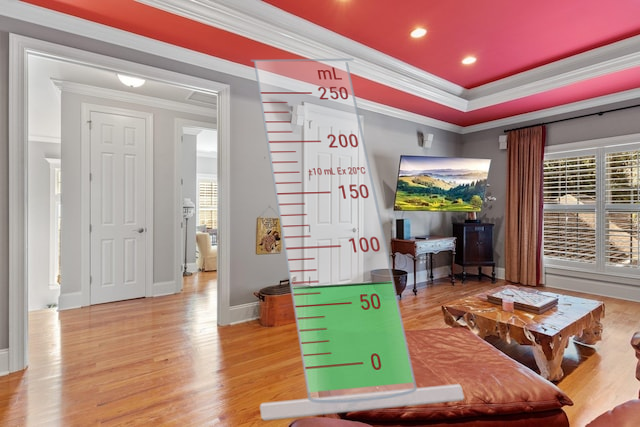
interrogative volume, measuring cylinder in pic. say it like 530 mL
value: 65 mL
